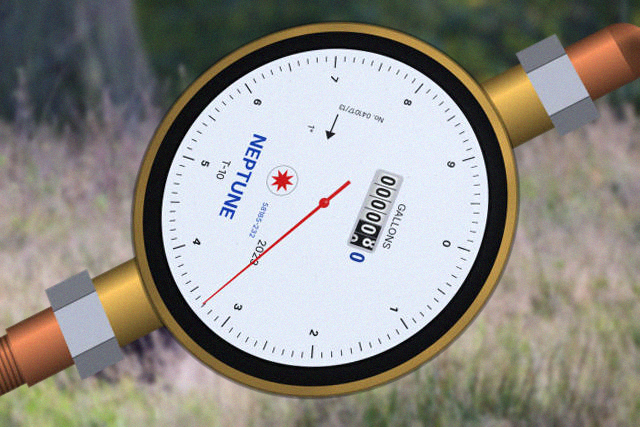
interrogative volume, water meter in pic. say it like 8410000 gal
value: 83.3 gal
